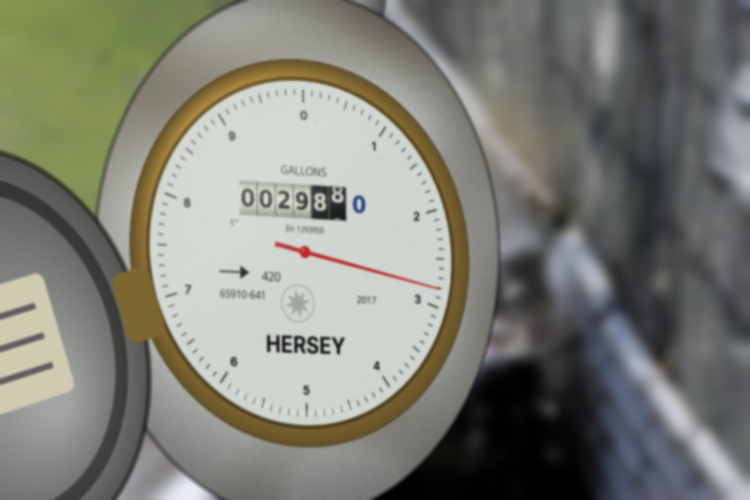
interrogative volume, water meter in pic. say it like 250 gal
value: 29882.8 gal
